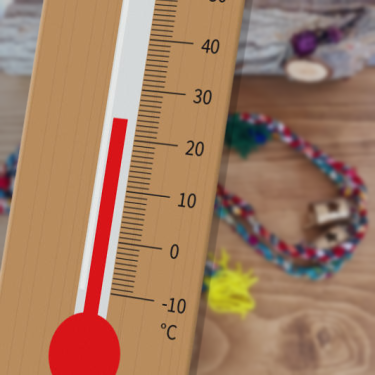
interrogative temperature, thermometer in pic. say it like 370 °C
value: 24 °C
